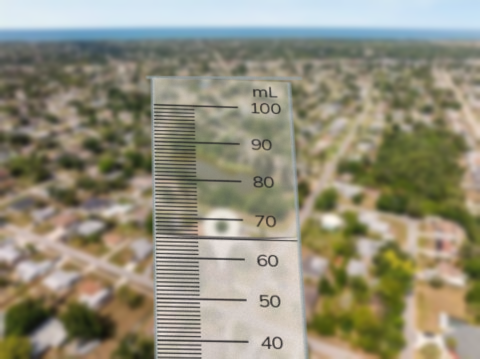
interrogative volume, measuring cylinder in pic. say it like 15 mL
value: 65 mL
